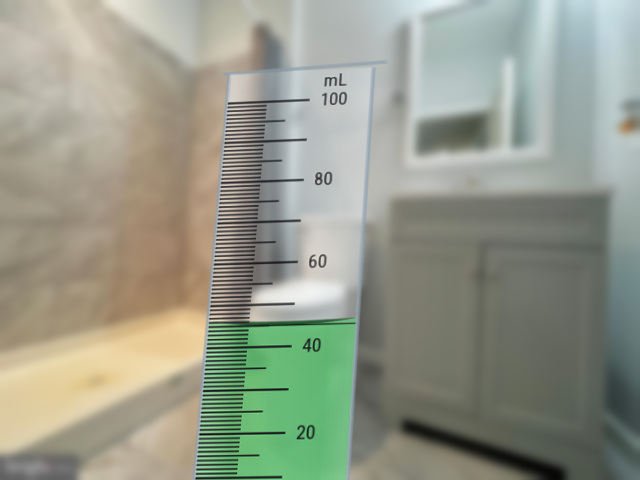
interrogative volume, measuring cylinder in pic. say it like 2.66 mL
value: 45 mL
